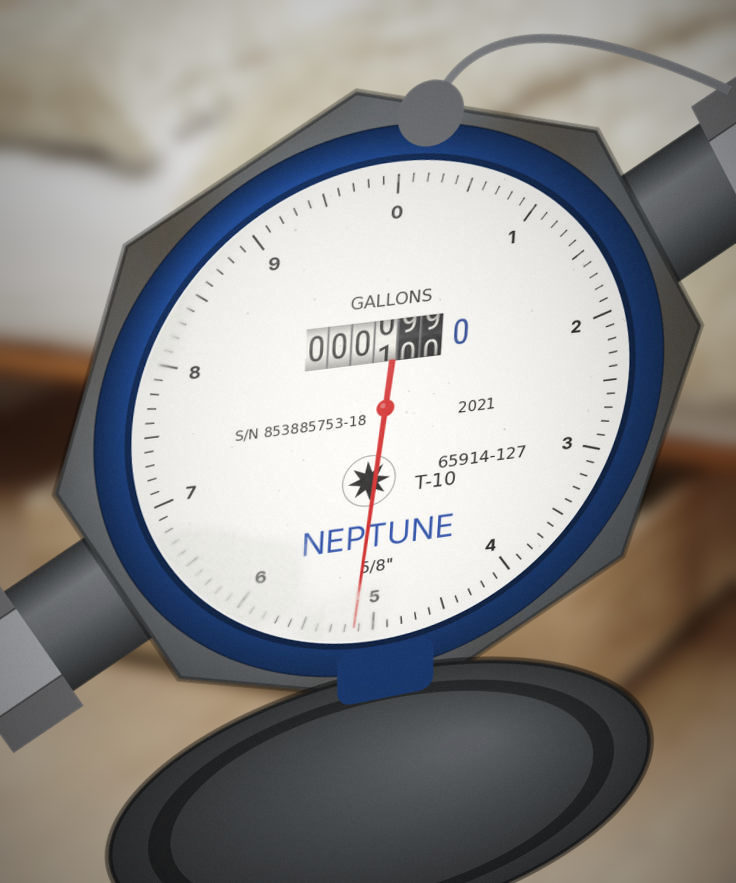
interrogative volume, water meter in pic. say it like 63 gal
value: 995.1 gal
